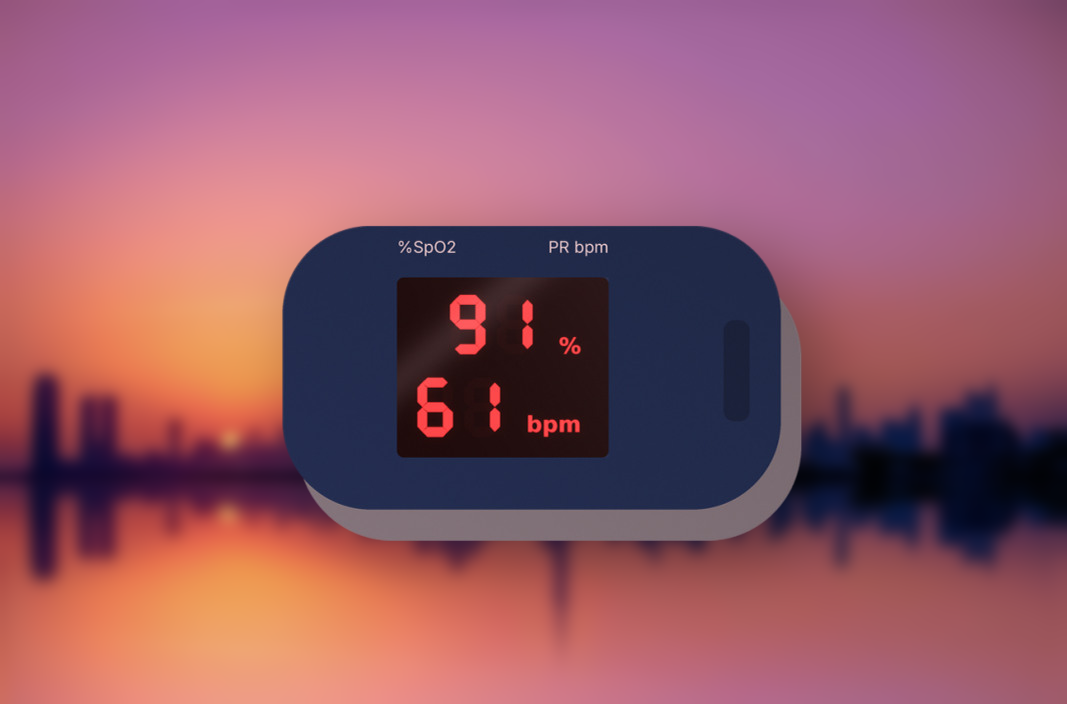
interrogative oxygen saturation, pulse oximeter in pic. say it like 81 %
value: 91 %
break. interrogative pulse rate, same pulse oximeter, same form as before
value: 61 bpm
